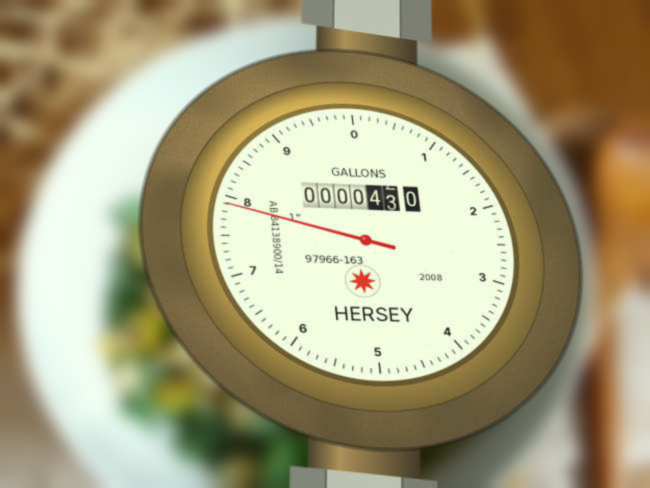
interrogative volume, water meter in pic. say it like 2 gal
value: 427.9 gal
